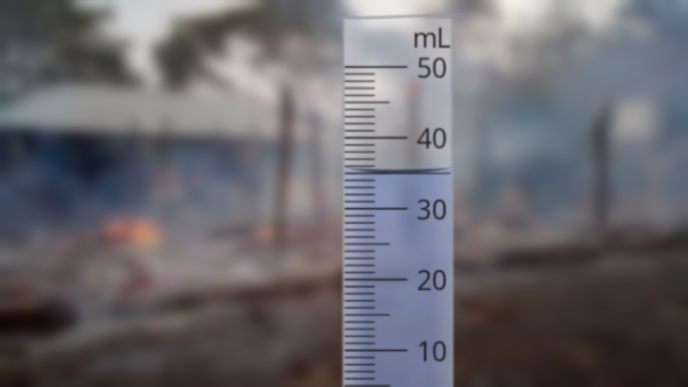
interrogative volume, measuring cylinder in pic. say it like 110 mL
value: 35 mL
